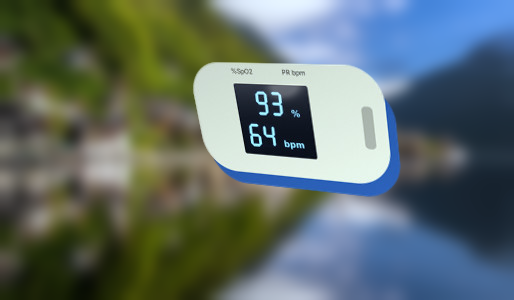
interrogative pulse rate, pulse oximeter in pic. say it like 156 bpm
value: 64 bpm
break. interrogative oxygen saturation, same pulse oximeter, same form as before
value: 93 %
